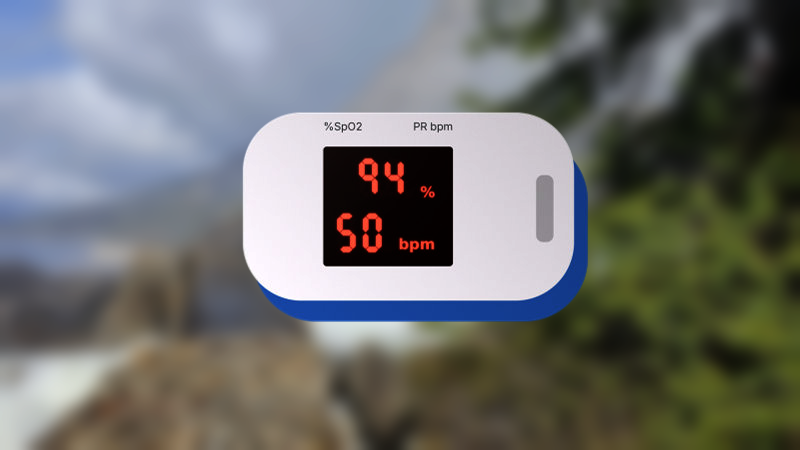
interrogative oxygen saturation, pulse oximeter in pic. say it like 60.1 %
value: 94 %
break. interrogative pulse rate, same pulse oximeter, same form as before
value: 50 bpm
